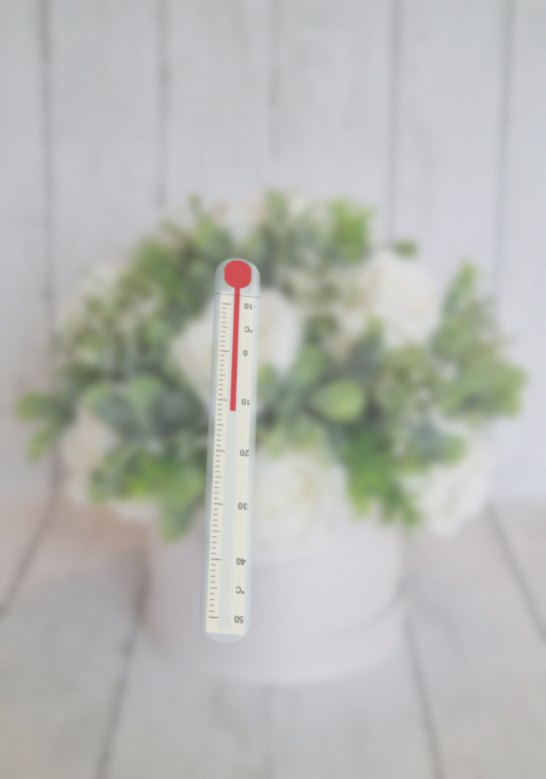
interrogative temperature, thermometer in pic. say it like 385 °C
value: 12 °C
